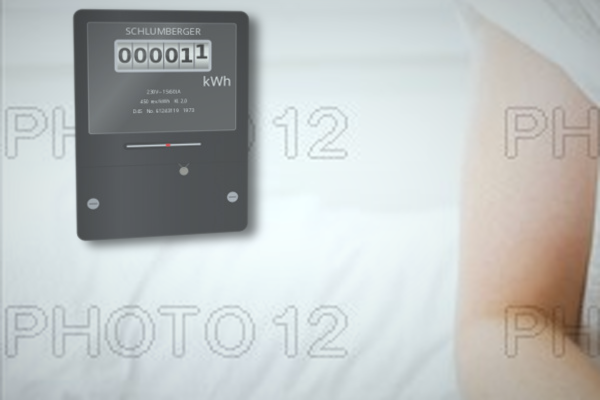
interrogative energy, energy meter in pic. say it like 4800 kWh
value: 11 kWh
